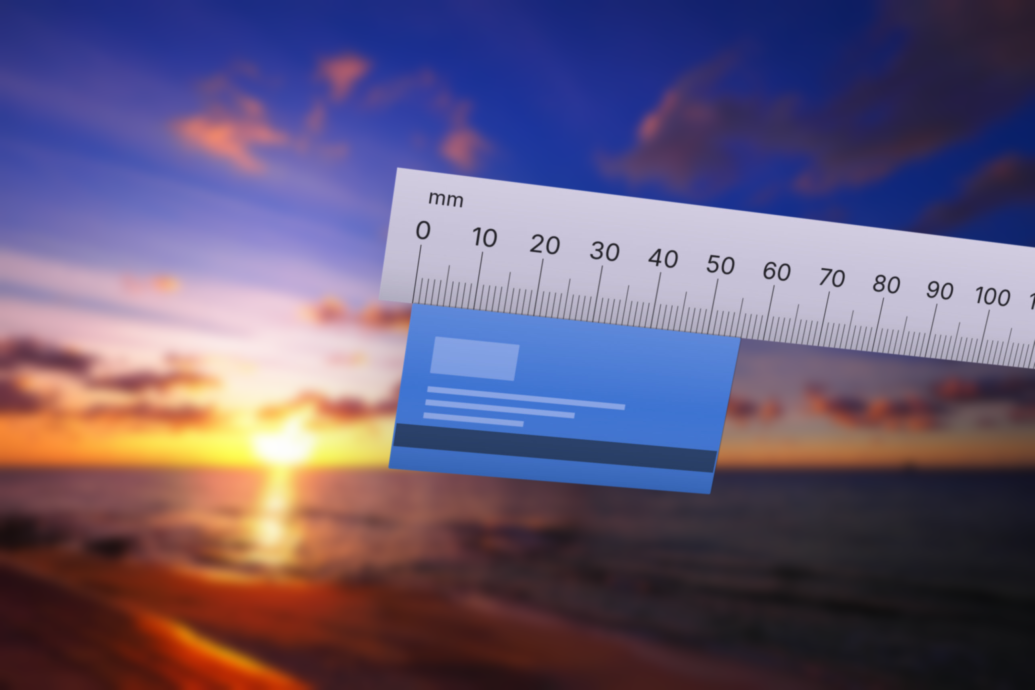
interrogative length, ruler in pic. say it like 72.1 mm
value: 56 mm
